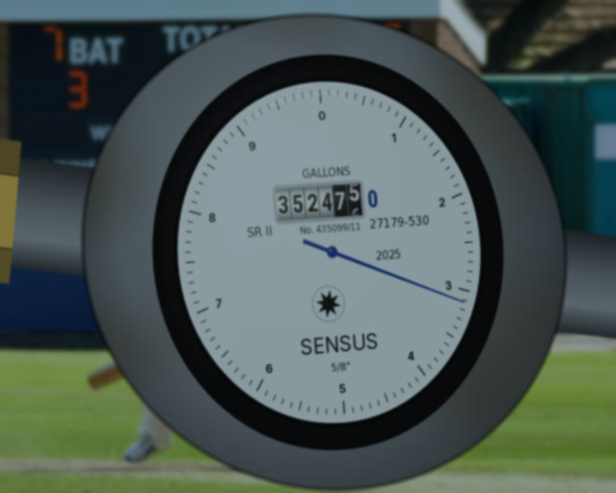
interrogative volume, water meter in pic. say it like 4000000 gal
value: 3524753.1 gal
